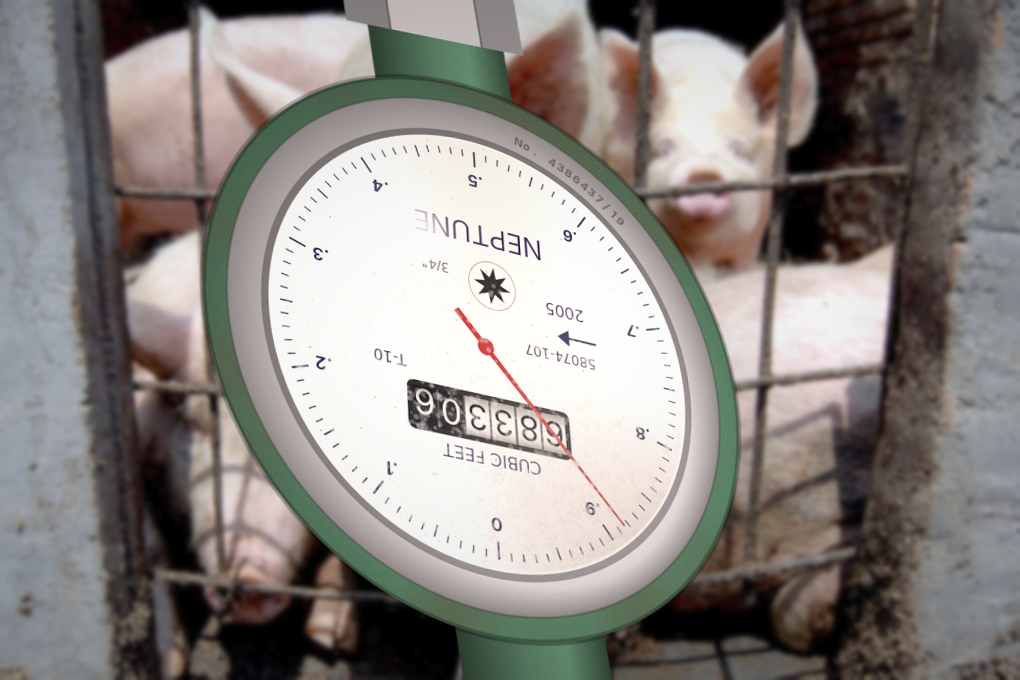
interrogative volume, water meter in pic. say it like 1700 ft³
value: 683305.88 ft³
